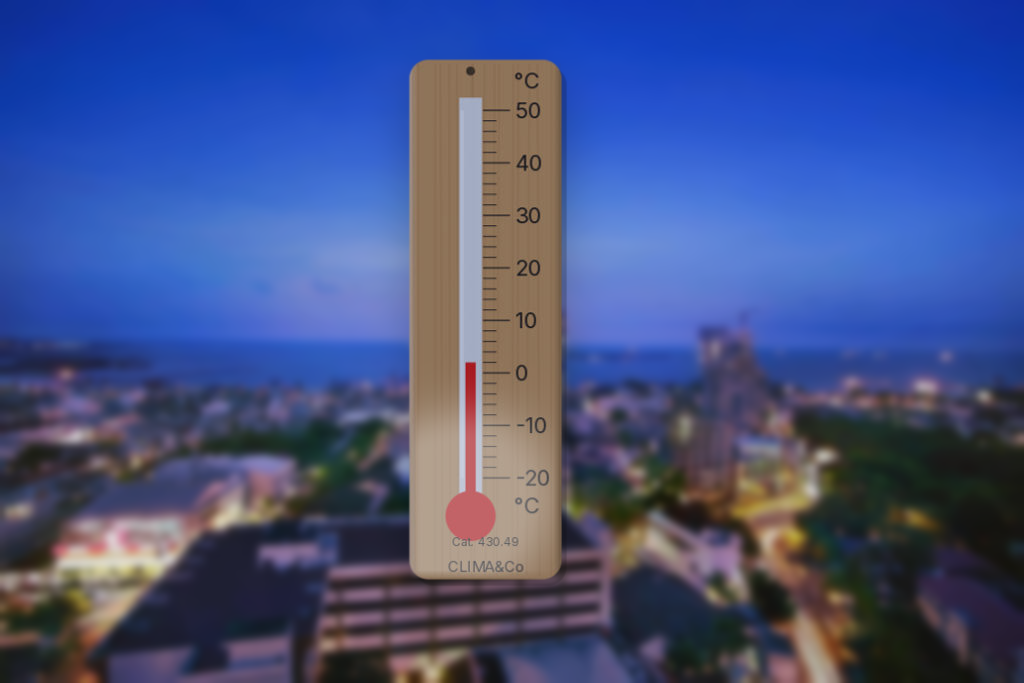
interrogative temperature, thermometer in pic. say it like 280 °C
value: 2 °C
